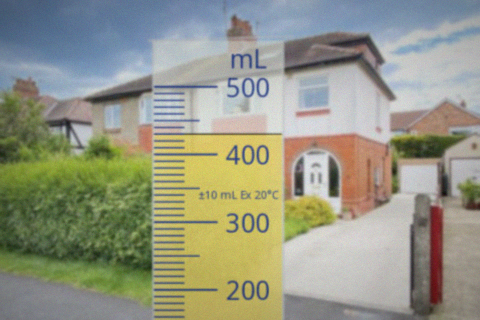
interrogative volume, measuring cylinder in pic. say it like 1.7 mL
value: 430 mL
